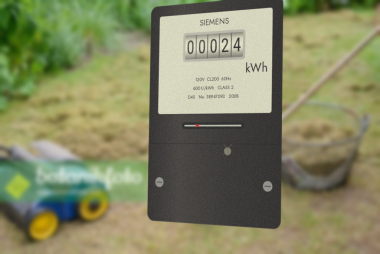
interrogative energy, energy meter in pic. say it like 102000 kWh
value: 24 kWh
